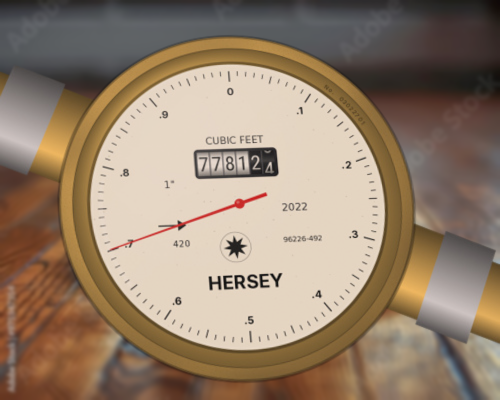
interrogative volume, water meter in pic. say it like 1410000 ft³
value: 778123.70 ft³
